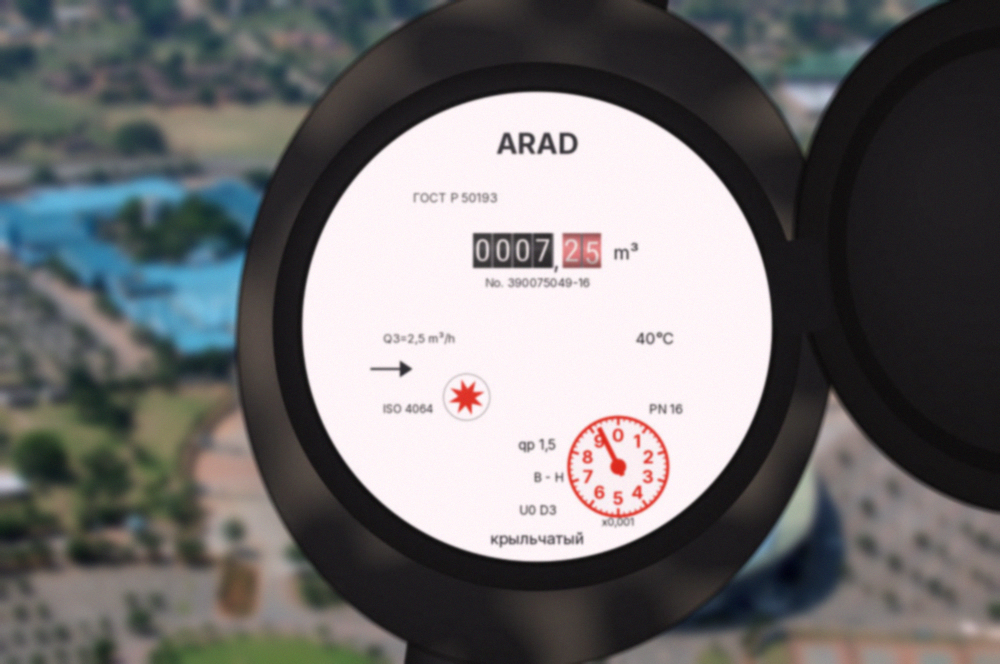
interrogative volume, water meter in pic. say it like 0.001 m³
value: 7.249 m³
